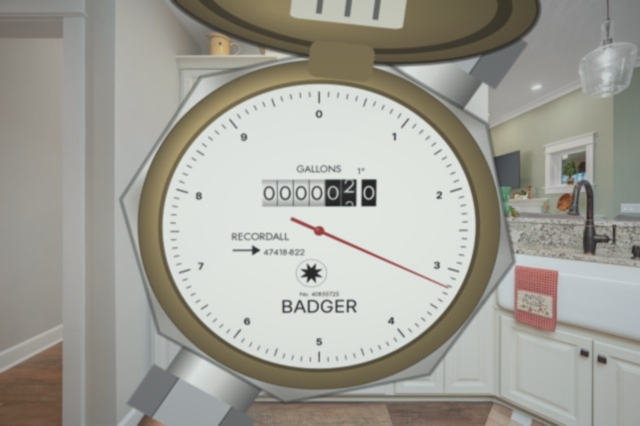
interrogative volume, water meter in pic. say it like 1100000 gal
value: 23.2 gal
